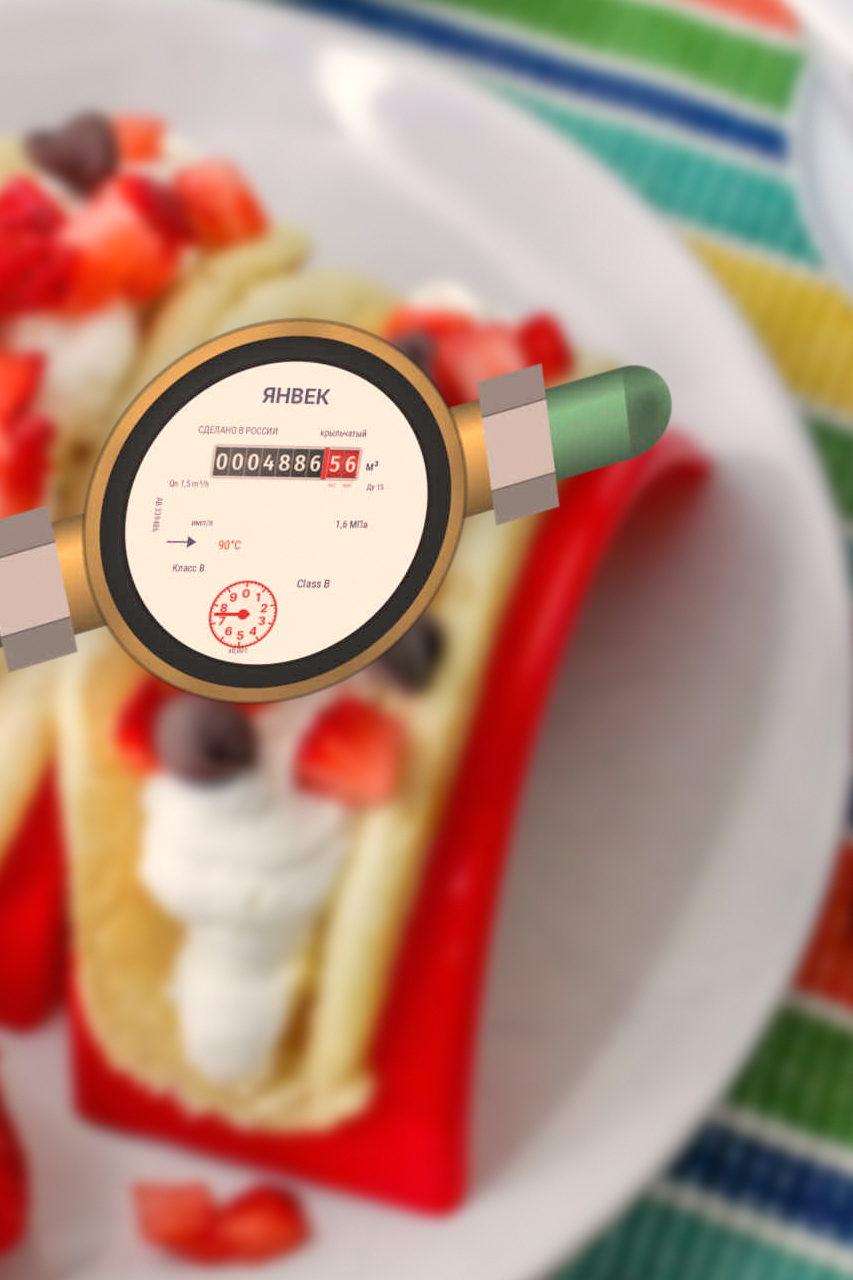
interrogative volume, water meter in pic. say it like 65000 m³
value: 4886.567 m³
